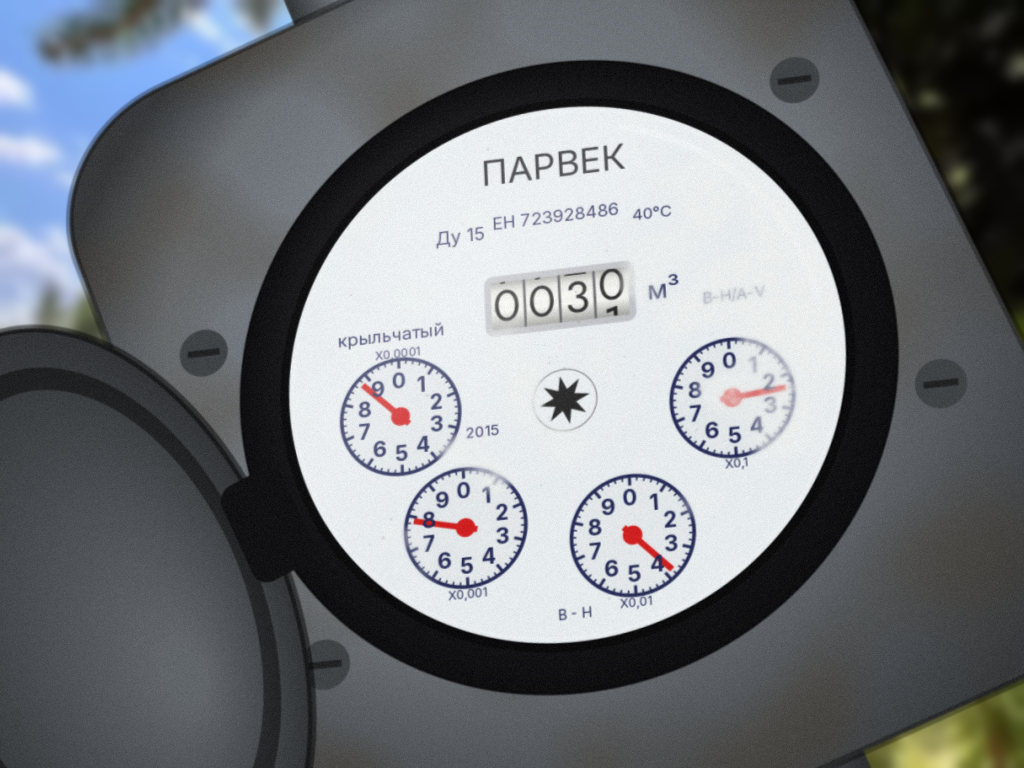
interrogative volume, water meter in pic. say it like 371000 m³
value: 30.2378 m³
